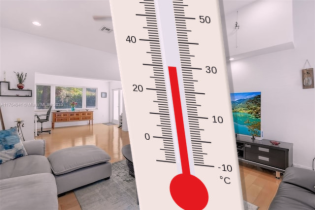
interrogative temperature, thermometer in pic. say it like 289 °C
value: 30 °C
